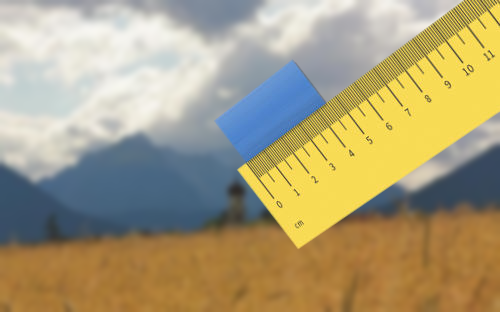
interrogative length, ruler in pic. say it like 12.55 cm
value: 4.5 cm
